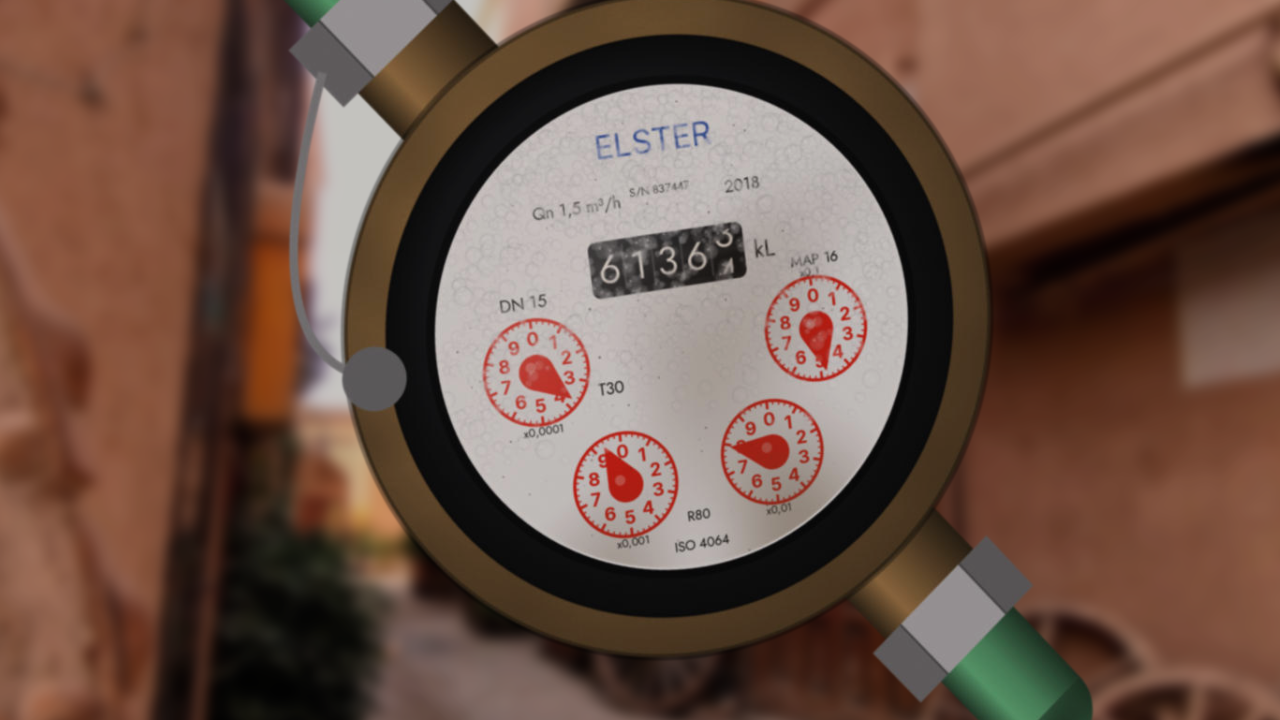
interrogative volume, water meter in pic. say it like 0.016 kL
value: 61363.4793 kL
